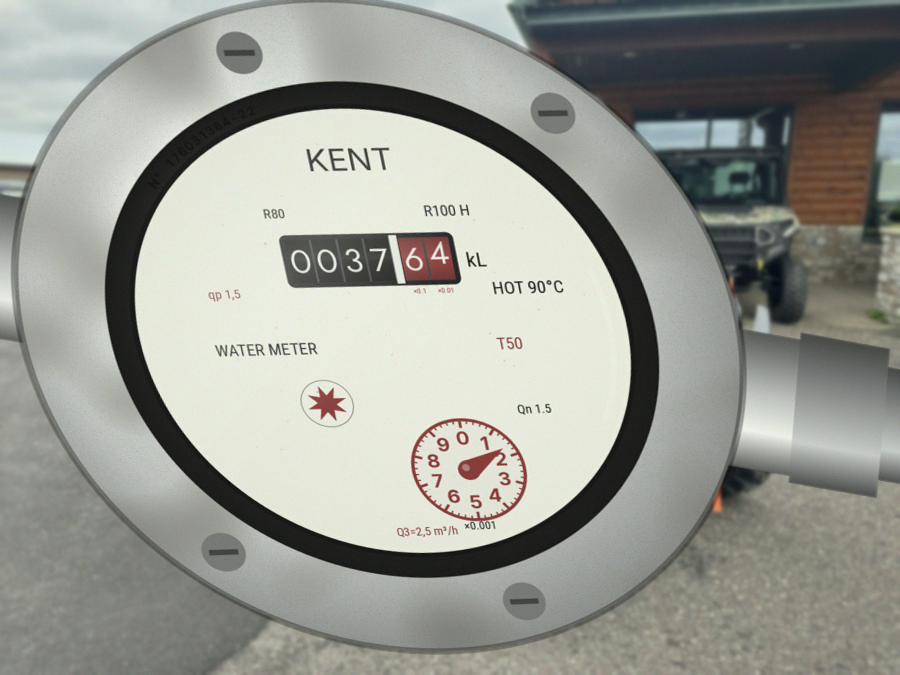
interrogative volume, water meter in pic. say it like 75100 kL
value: 37.641 kL
